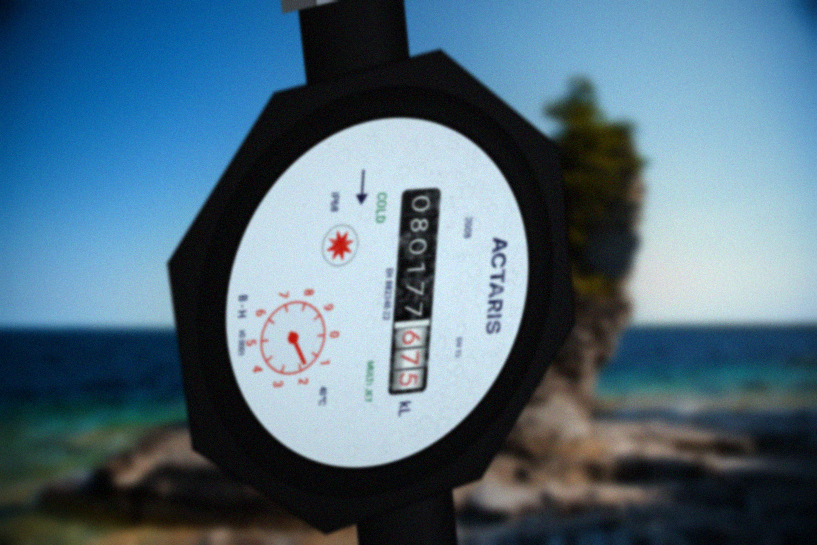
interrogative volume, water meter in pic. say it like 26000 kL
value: 80177.6751 kL
